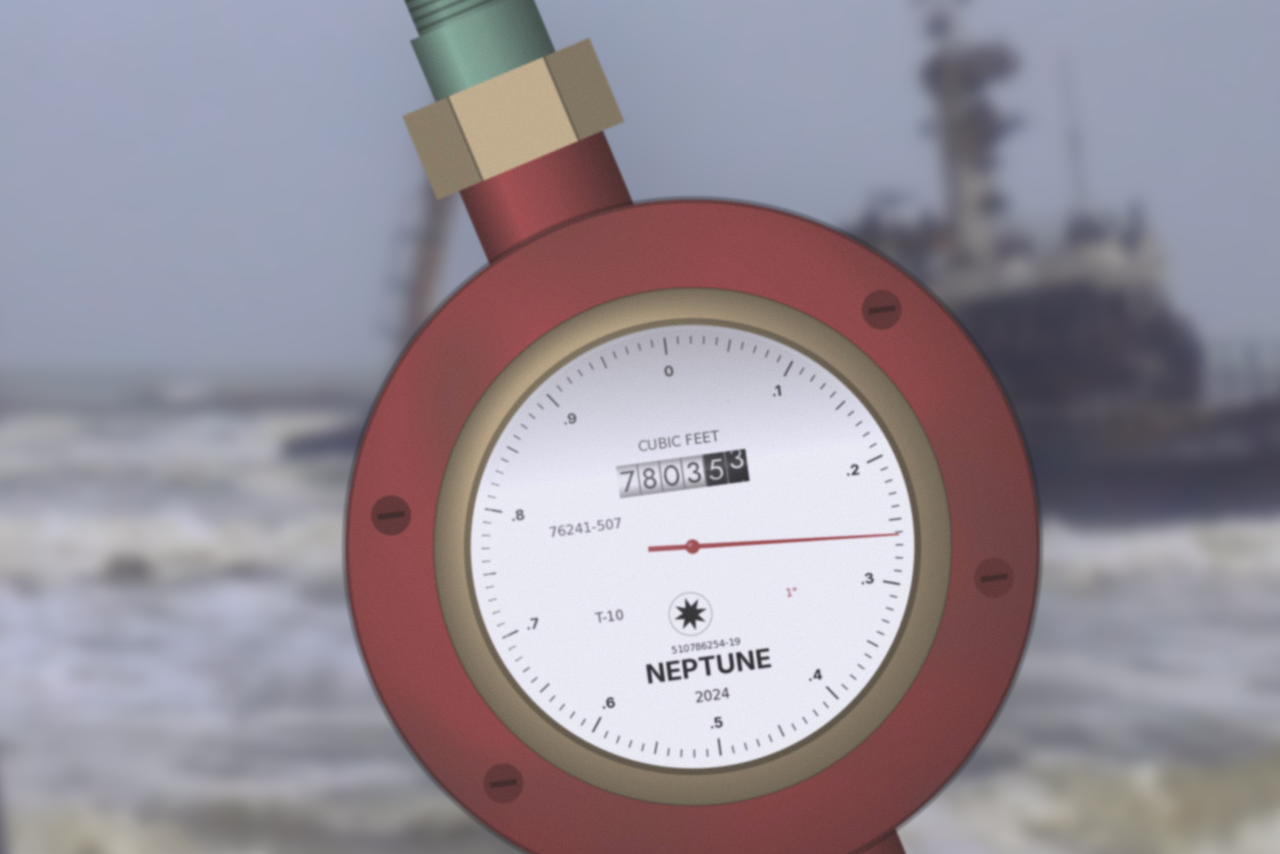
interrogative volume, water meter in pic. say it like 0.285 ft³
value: 780353.26 ft³
